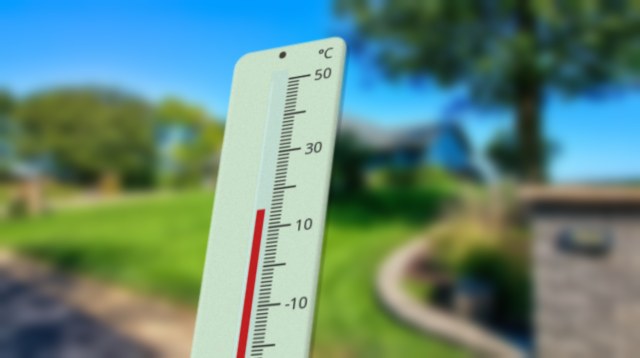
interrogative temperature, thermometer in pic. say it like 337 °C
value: 15 °C
